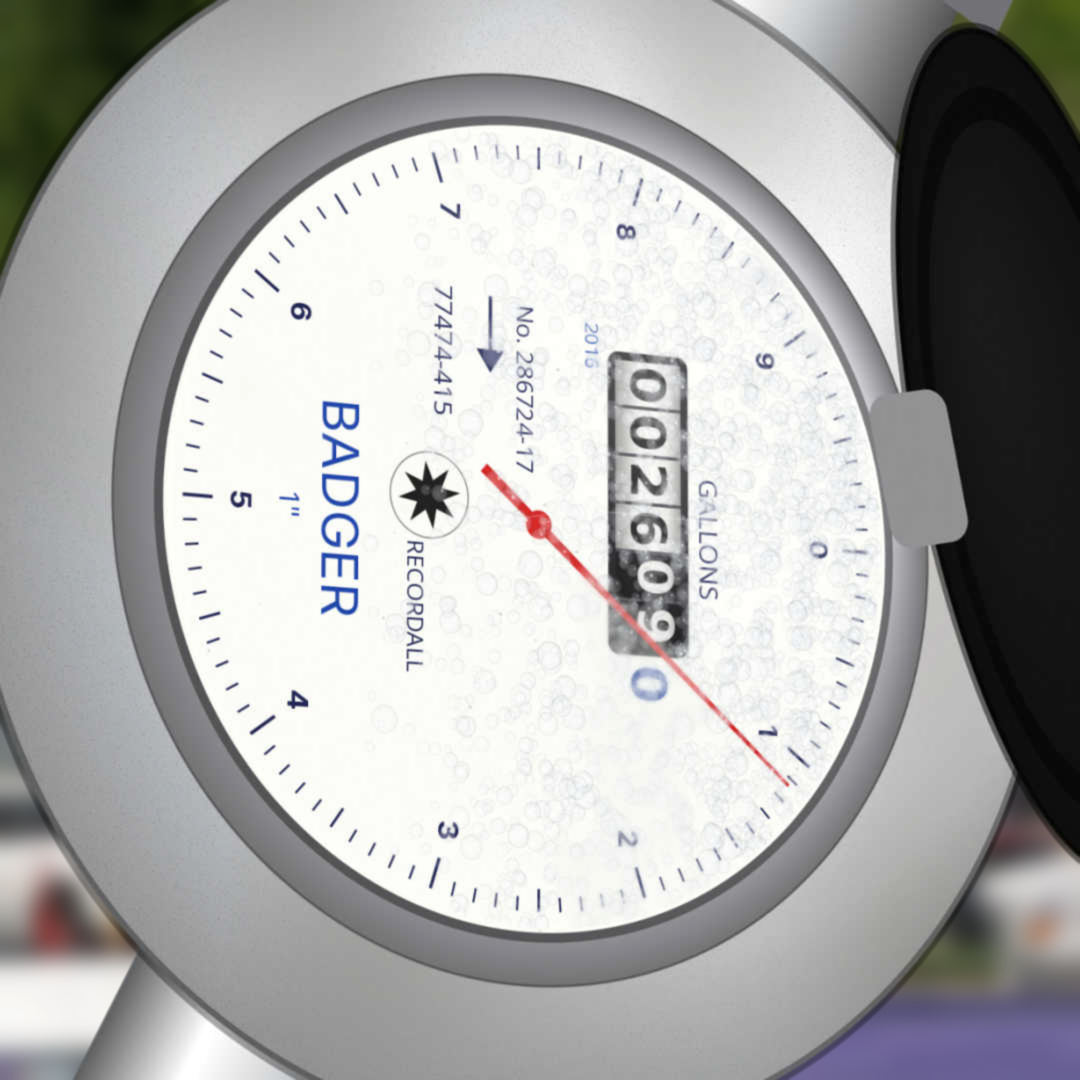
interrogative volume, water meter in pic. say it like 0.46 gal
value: 26091.1 gal
